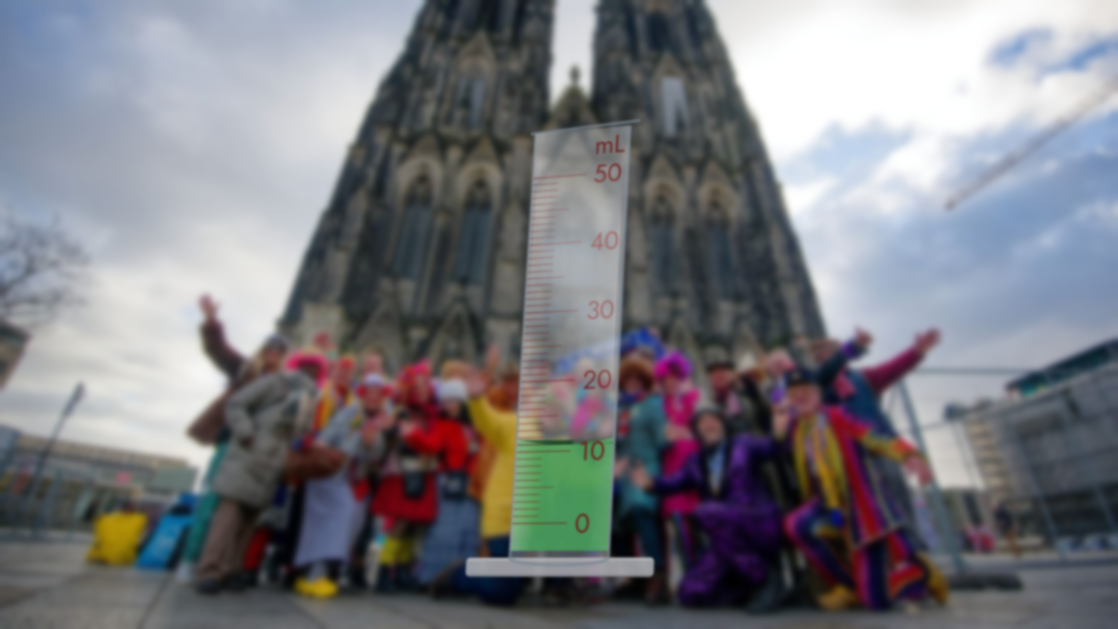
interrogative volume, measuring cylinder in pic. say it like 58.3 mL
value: 11 mL
